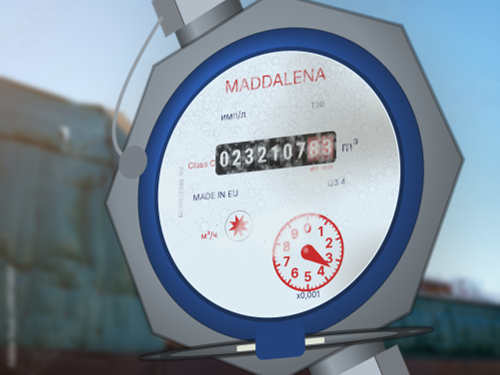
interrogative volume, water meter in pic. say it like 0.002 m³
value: 232107.833 m³
